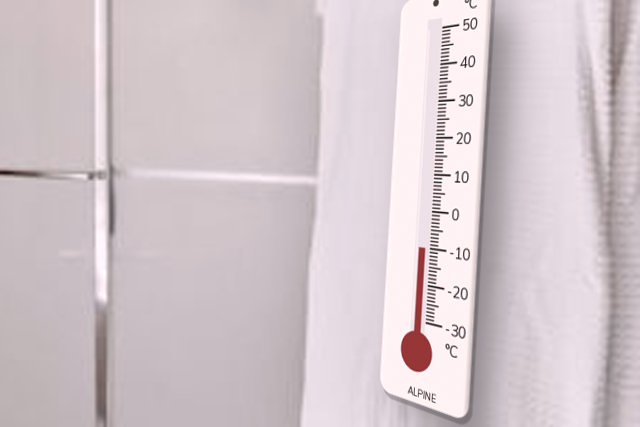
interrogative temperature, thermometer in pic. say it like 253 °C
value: -10 °C
